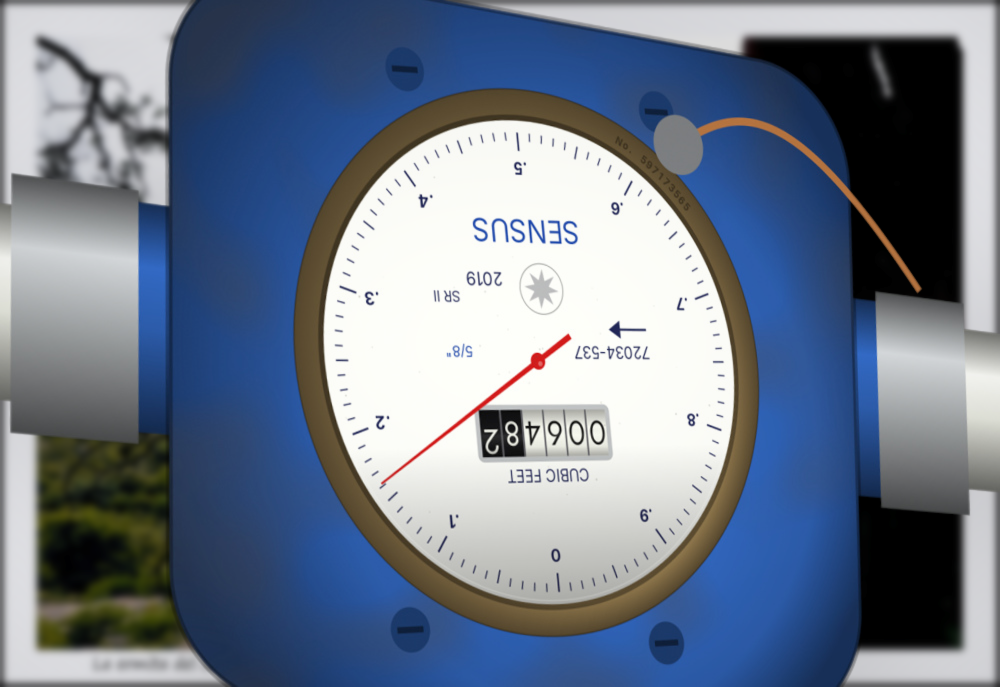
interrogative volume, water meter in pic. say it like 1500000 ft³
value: 6482.16 ft³
